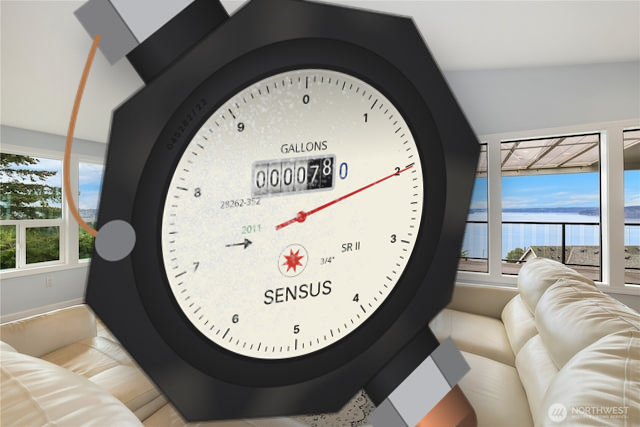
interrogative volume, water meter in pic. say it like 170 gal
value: 782.0 gal
